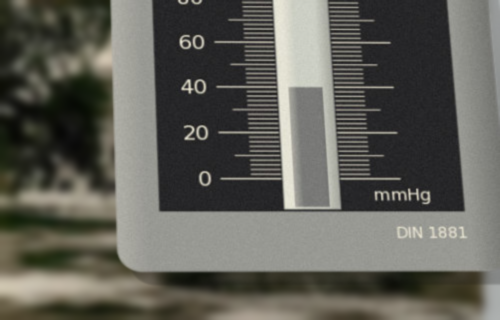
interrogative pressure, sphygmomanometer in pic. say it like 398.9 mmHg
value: 40 mmHg
